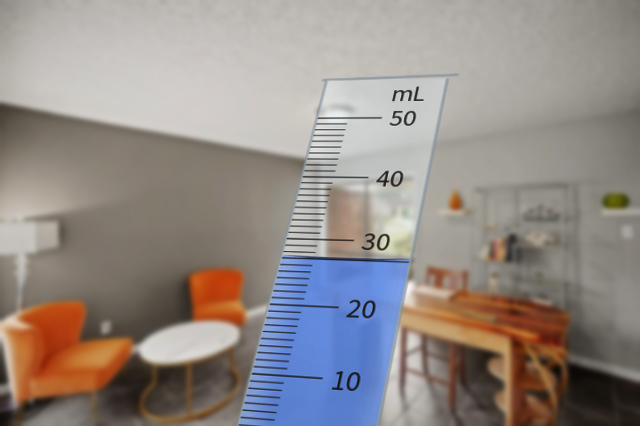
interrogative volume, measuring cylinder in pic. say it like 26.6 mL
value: 27 mL
